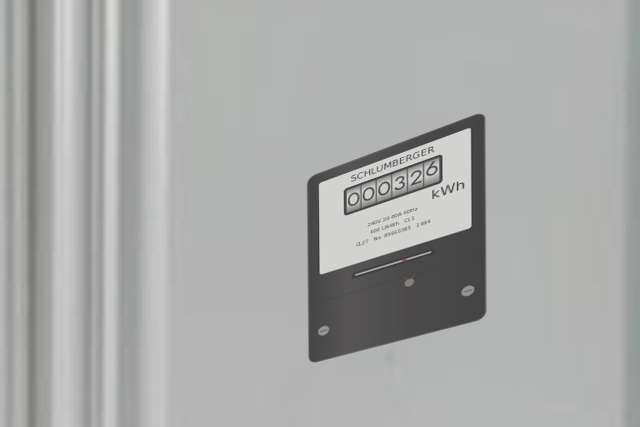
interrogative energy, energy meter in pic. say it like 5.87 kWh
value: 326 kWh
